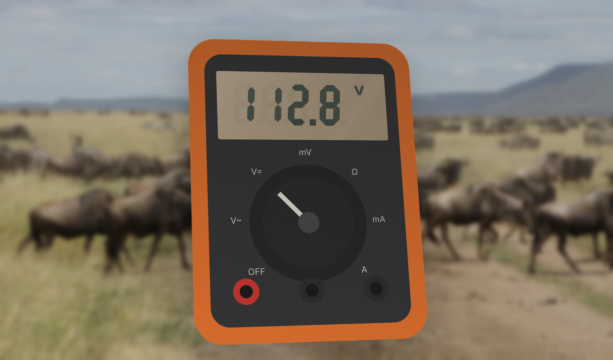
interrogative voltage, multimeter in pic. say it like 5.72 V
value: 112.8 V
